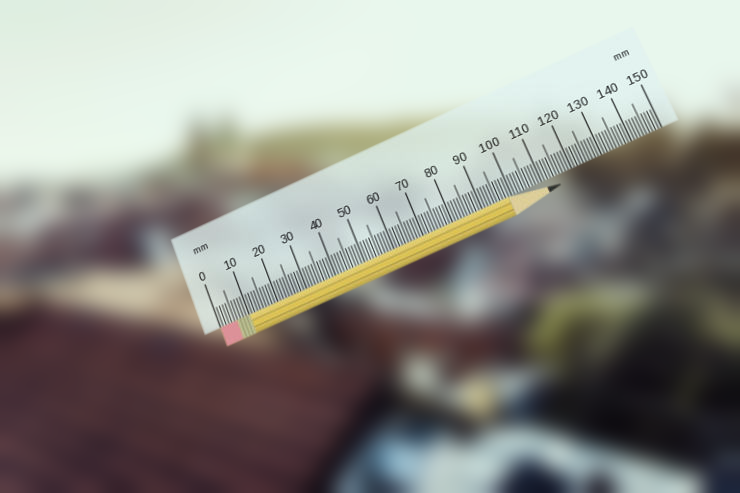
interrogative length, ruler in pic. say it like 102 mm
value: 115 mm
